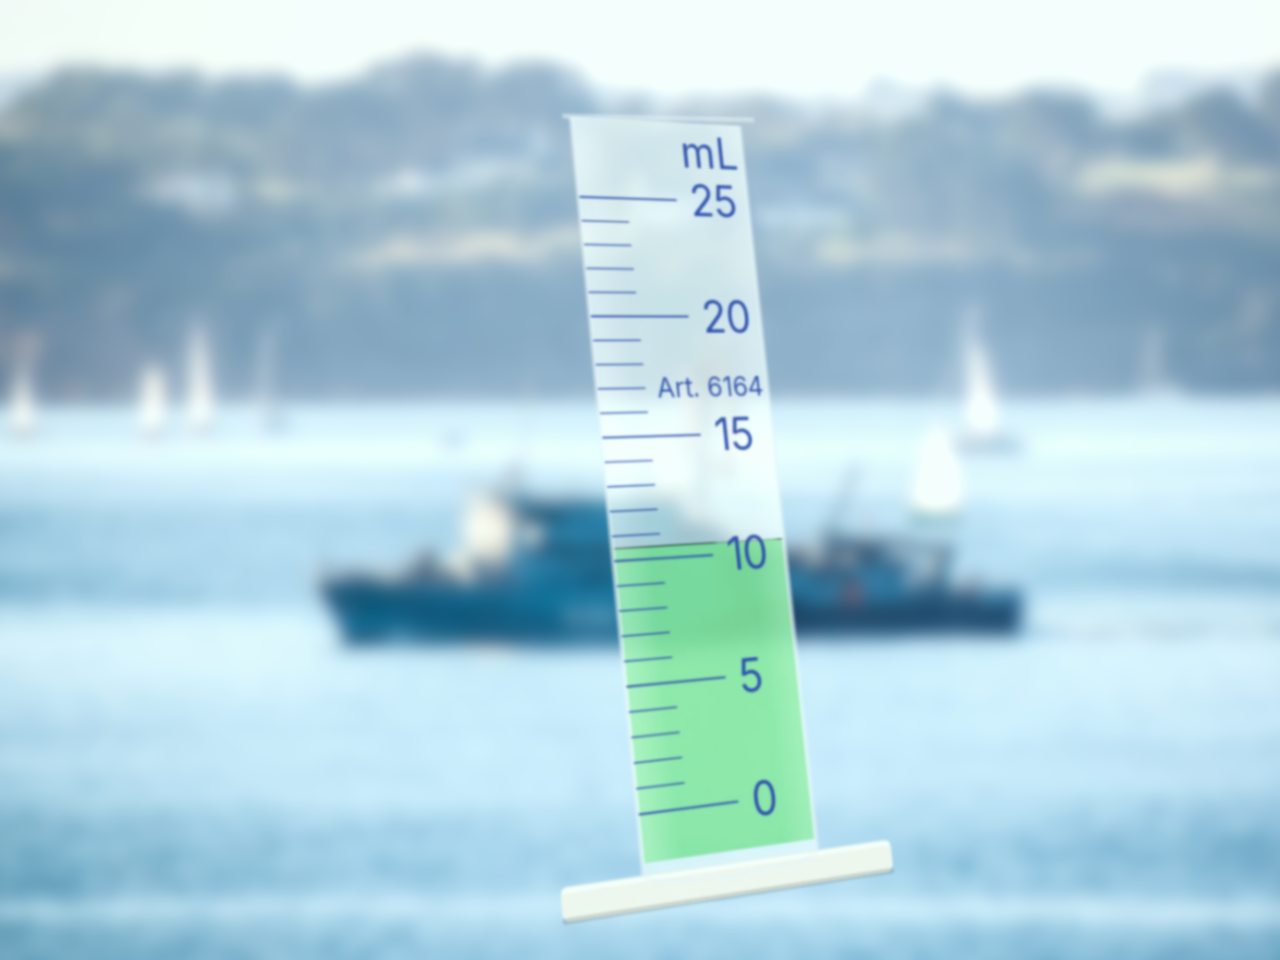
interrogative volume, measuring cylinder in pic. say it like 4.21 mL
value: 10.5 mL
